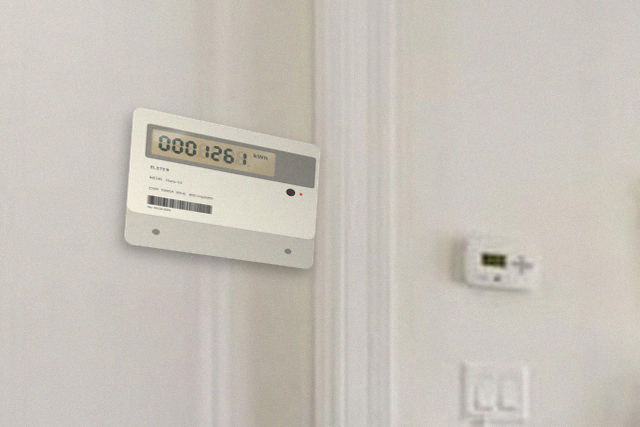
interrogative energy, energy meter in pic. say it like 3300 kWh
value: 1261 kWh
